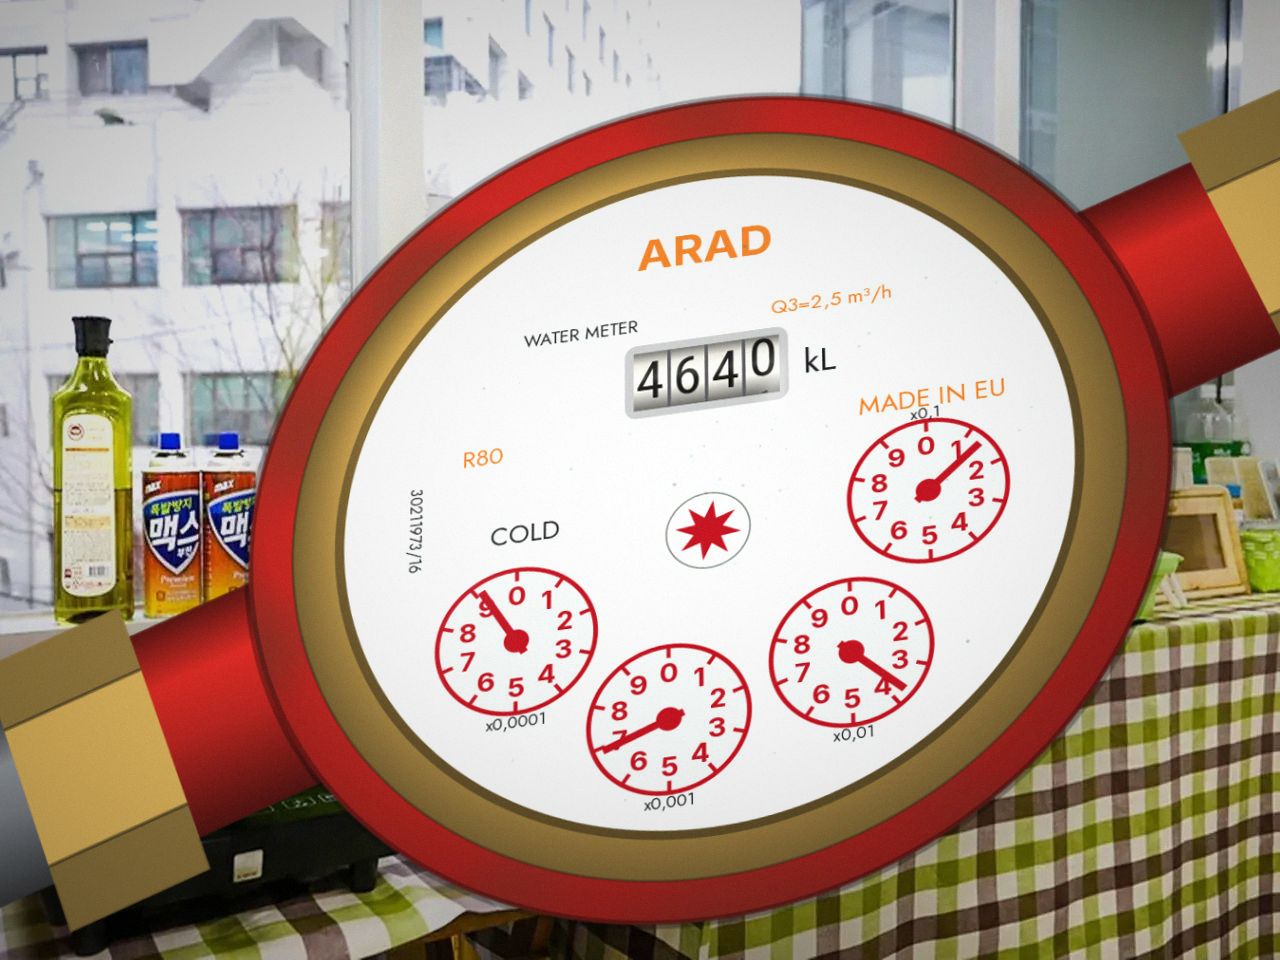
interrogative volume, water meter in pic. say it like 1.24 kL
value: 4640.1369 kL
